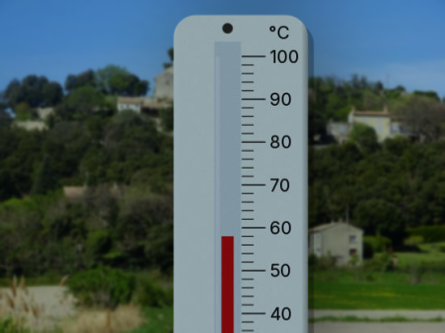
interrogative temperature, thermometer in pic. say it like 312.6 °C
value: 58 °C
